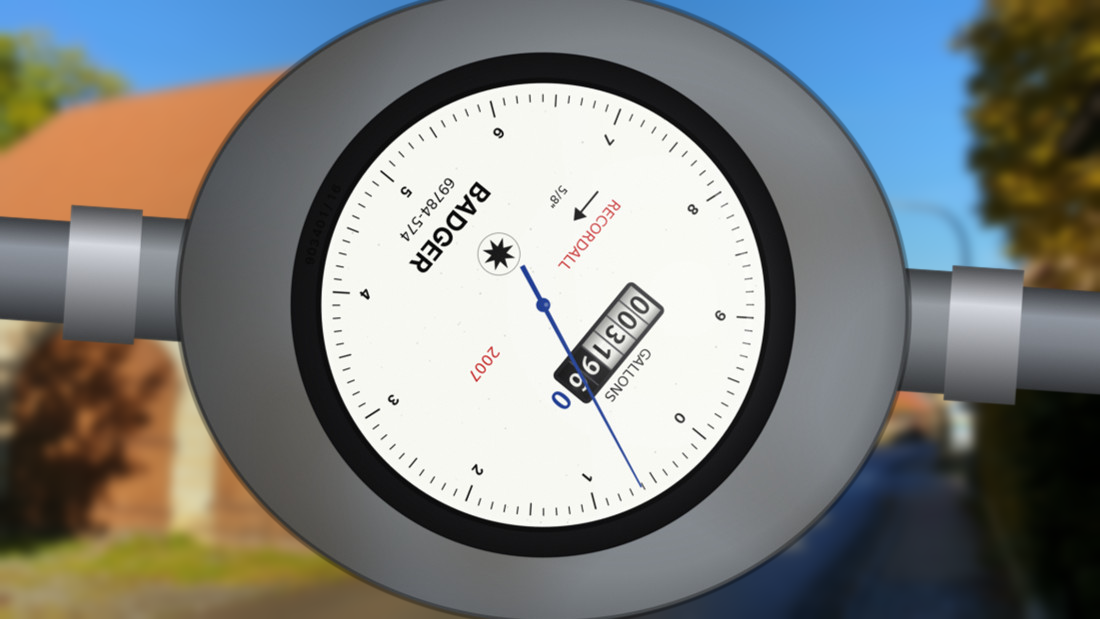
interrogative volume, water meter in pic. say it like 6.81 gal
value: 31960.6 gal
